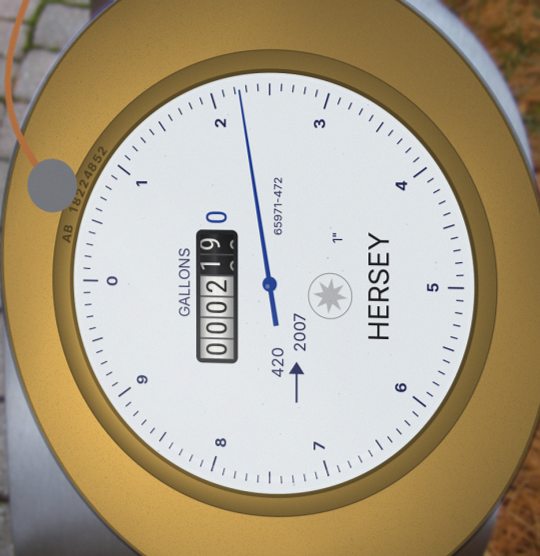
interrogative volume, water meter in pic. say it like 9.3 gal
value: 2192.2 gal
